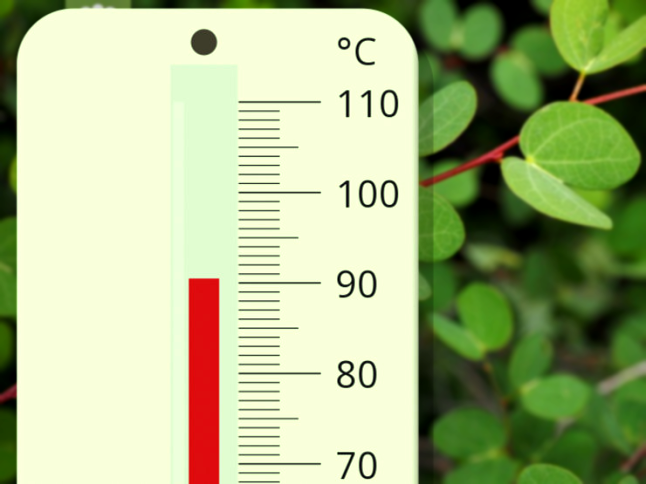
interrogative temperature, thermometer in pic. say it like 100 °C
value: 90.5 °C
